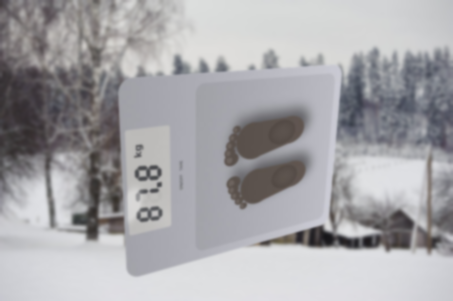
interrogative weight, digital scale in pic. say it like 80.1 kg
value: 87.8 kg
